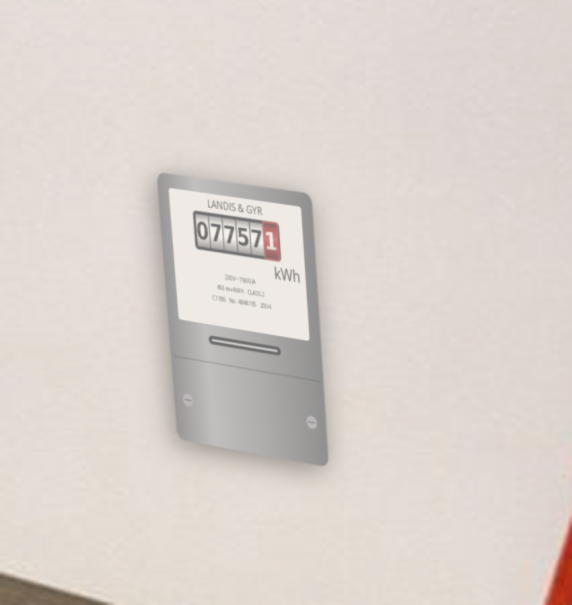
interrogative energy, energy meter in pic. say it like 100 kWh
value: 7757.1 kWh
